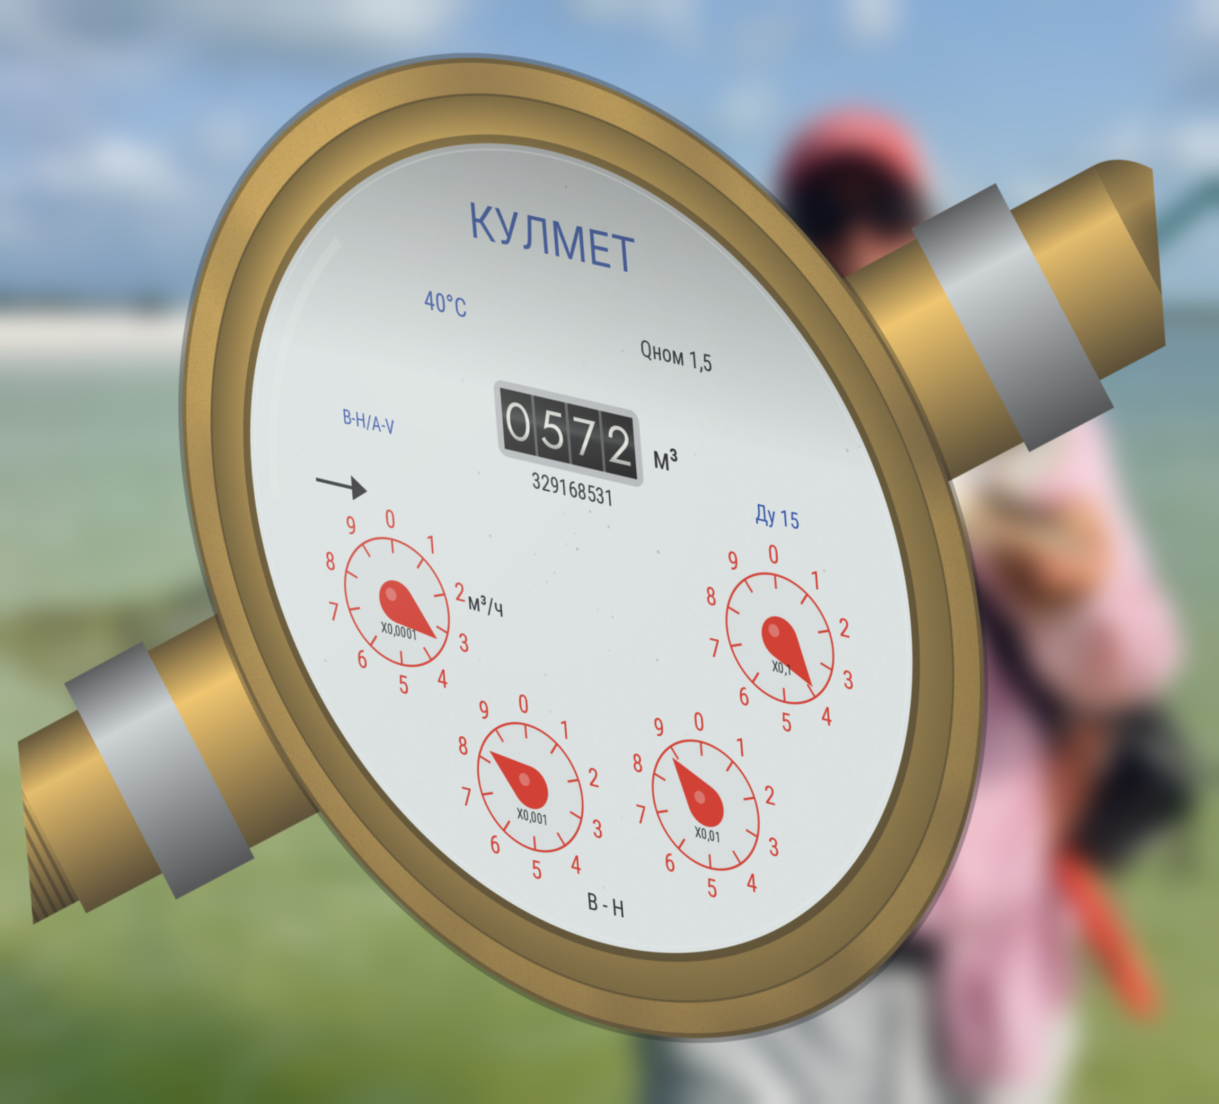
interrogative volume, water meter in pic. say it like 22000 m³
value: 572.3883 m³
